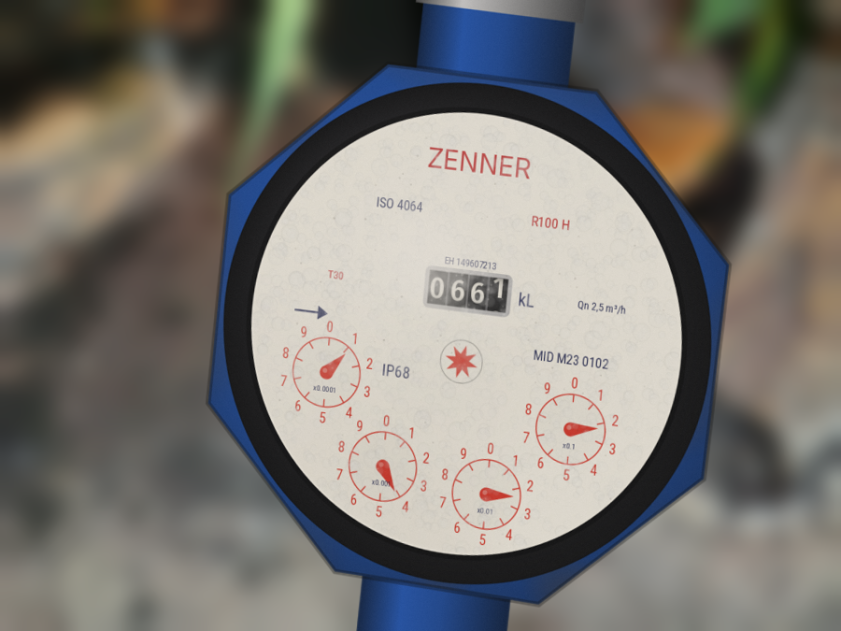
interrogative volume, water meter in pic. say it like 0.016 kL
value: 661.2241 kL
